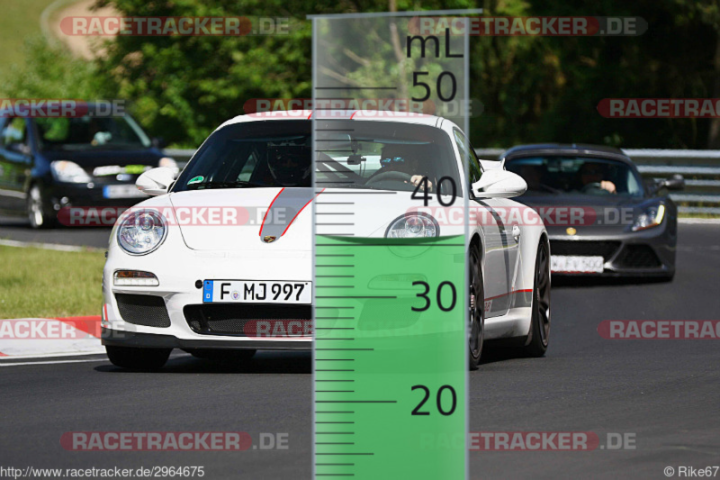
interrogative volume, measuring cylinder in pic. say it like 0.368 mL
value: 35 mL
